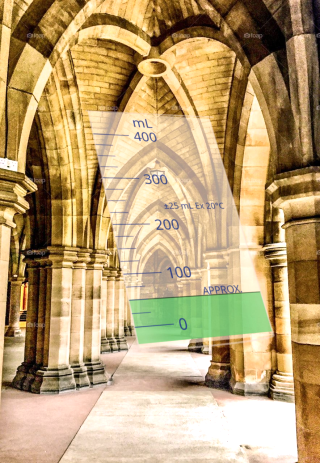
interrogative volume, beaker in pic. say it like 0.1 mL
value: 50 mL
